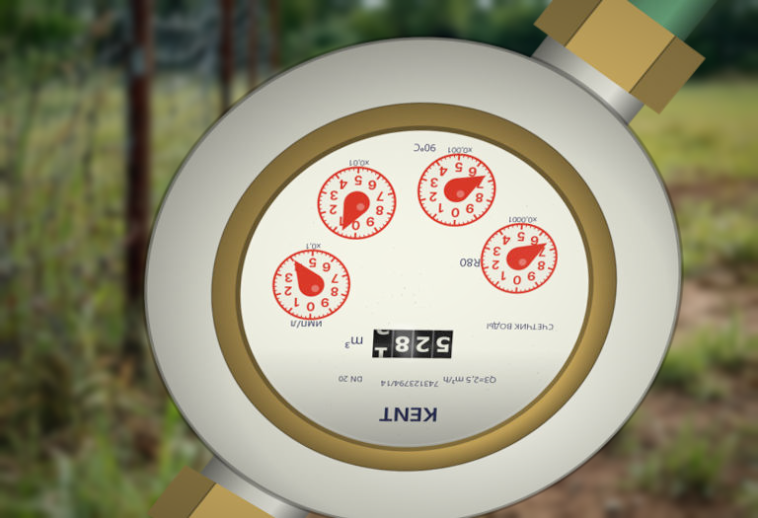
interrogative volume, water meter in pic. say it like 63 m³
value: 5281.4066 m³
